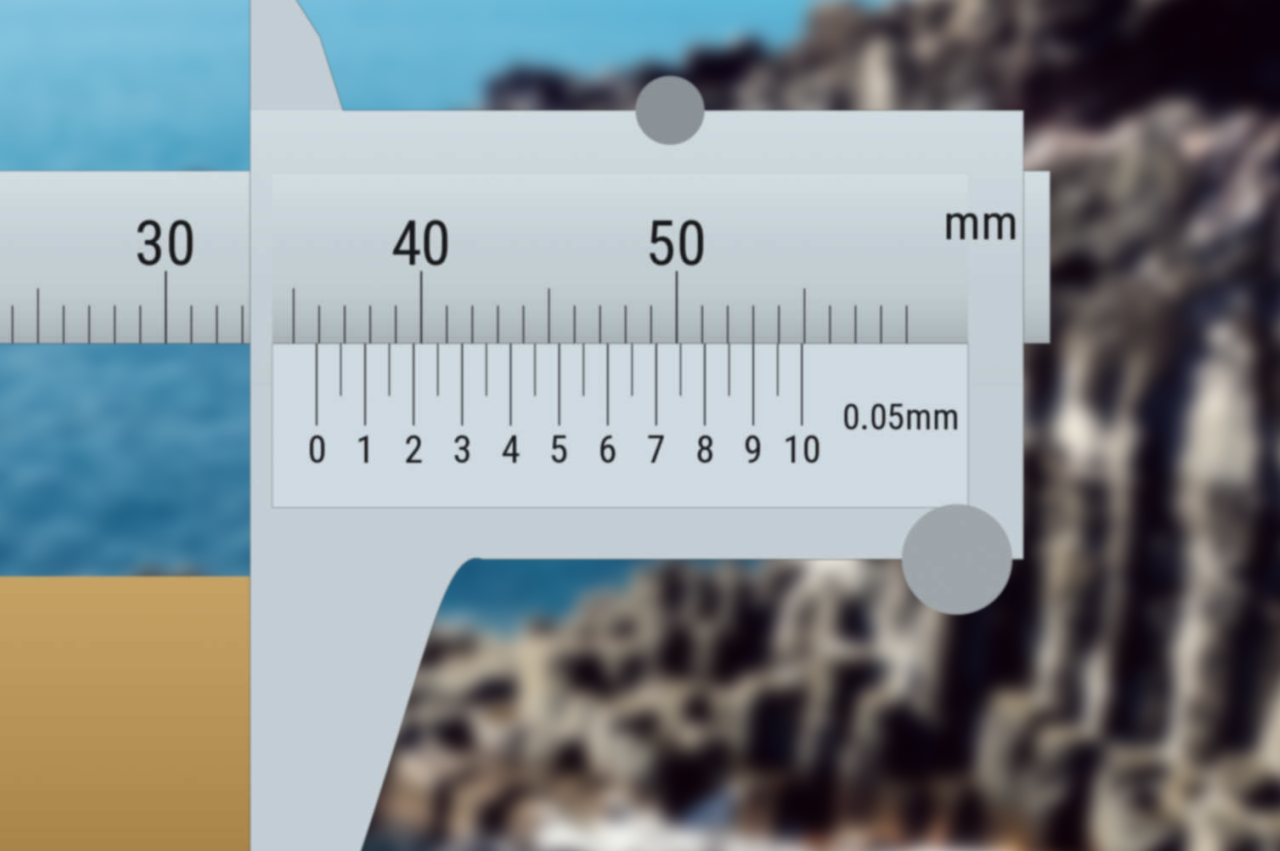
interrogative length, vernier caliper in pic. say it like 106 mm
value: 35.9 mm
